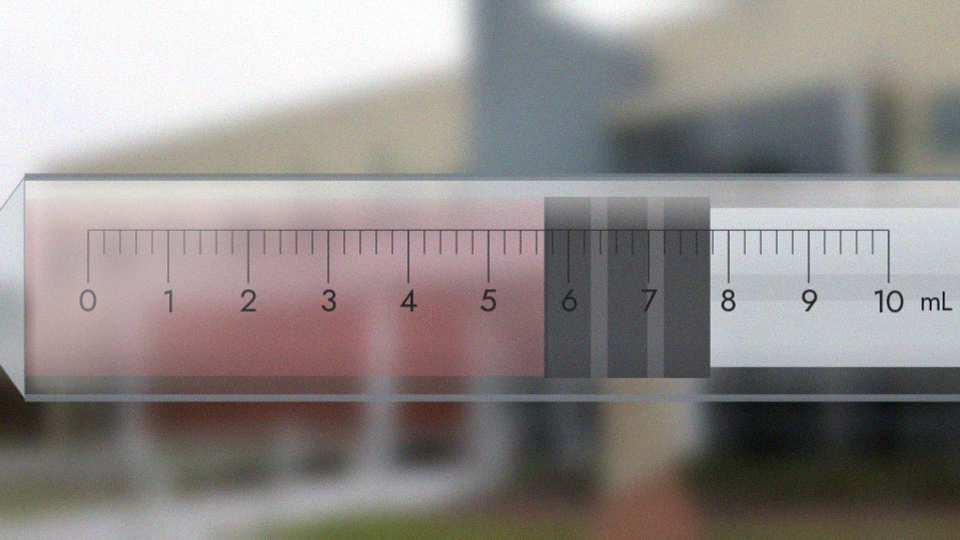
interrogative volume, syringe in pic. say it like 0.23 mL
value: 5.7 mL
